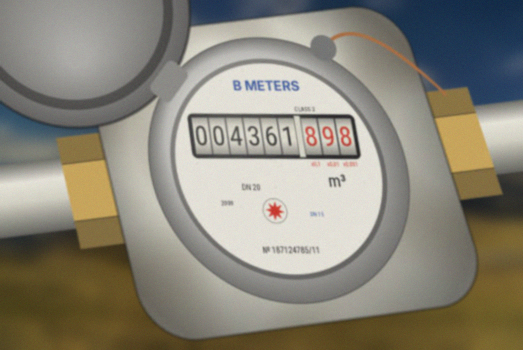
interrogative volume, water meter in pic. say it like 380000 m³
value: 4361.898 m³
